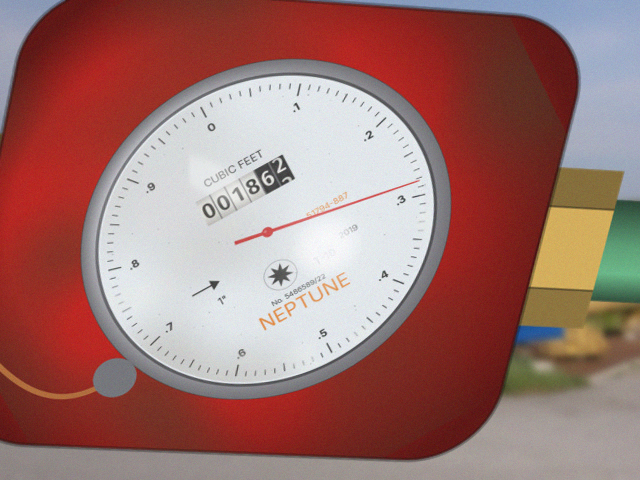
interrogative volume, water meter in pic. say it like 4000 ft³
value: 1862.28 ft³
